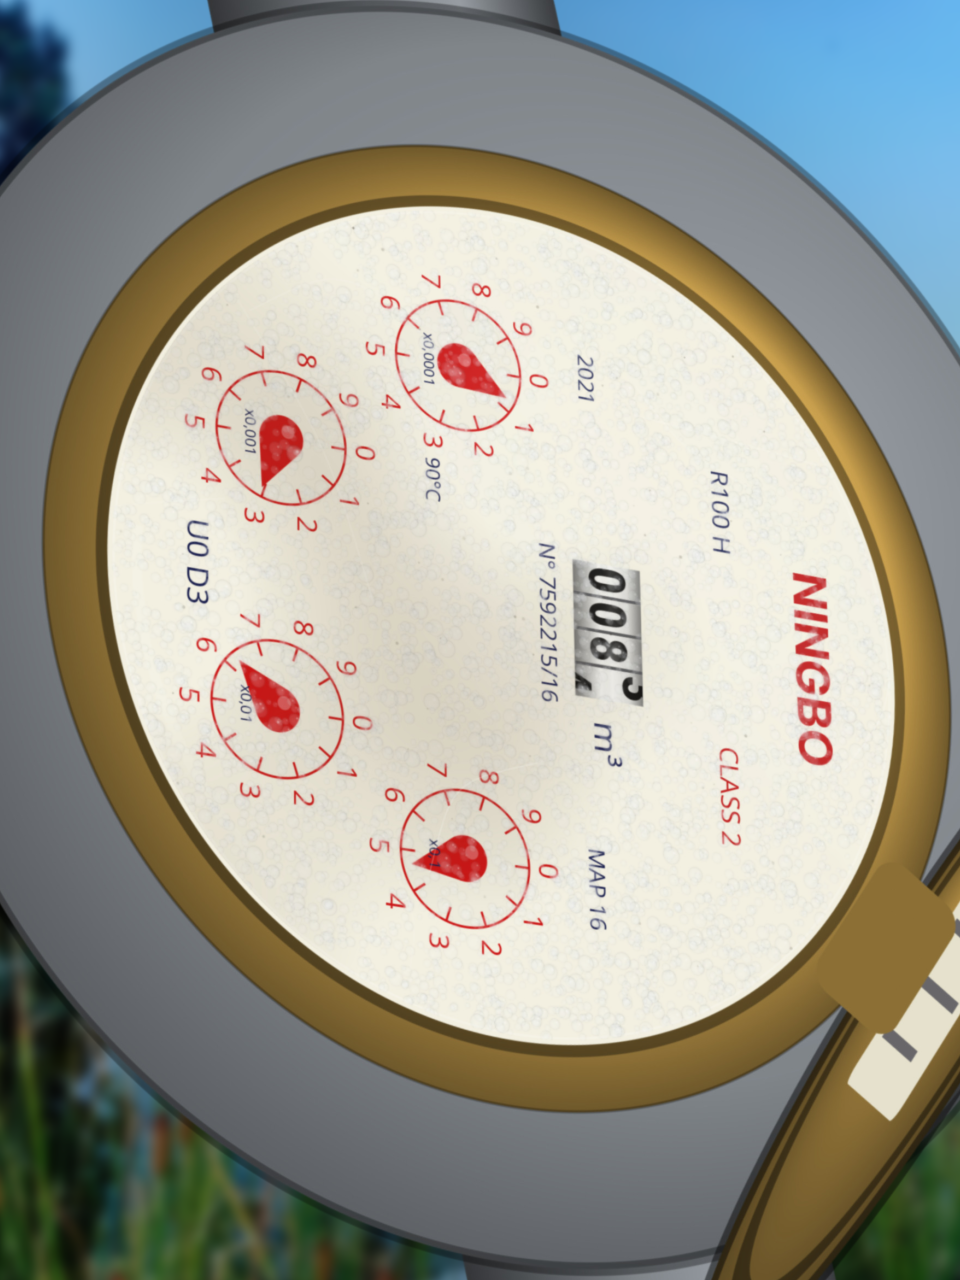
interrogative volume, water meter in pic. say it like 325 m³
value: 83.4630 m³
